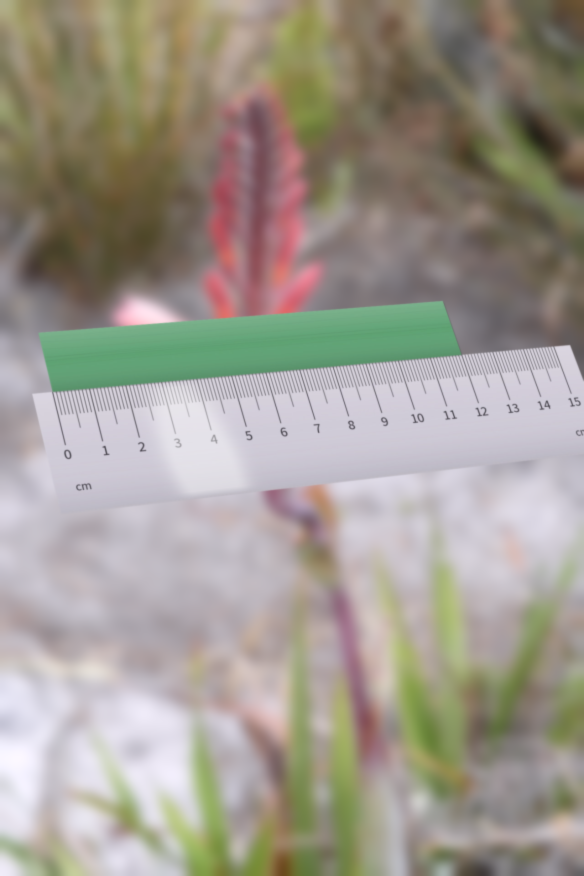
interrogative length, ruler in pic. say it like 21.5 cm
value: 12 cm
